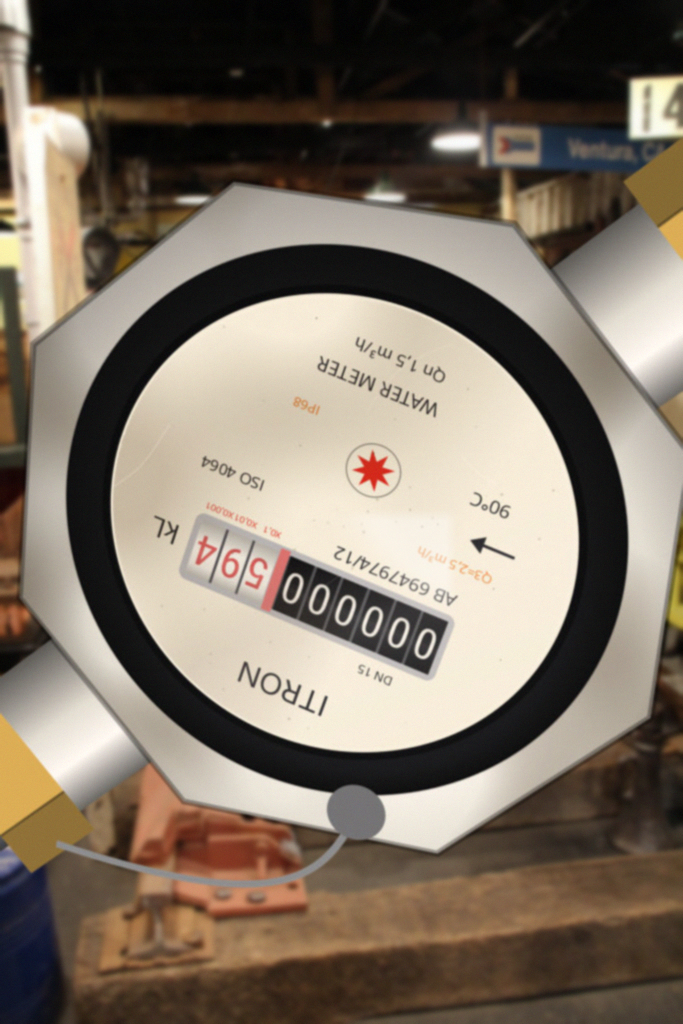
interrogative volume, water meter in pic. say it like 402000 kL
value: 0.594 kL
